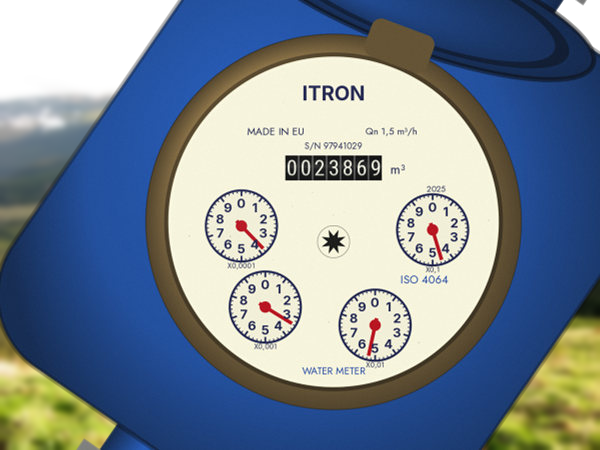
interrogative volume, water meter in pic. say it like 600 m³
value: 23869.4533 m³
